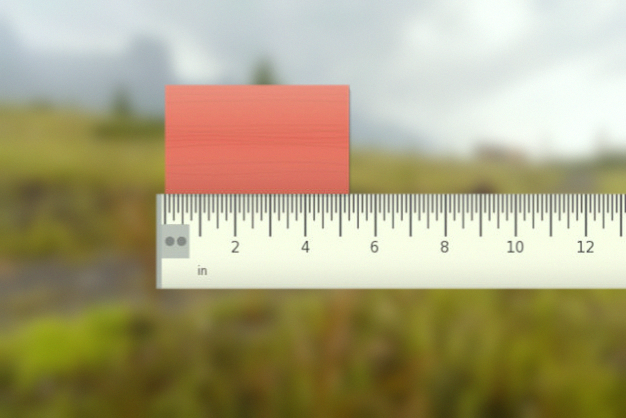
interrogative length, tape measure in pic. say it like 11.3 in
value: 5.25 in
